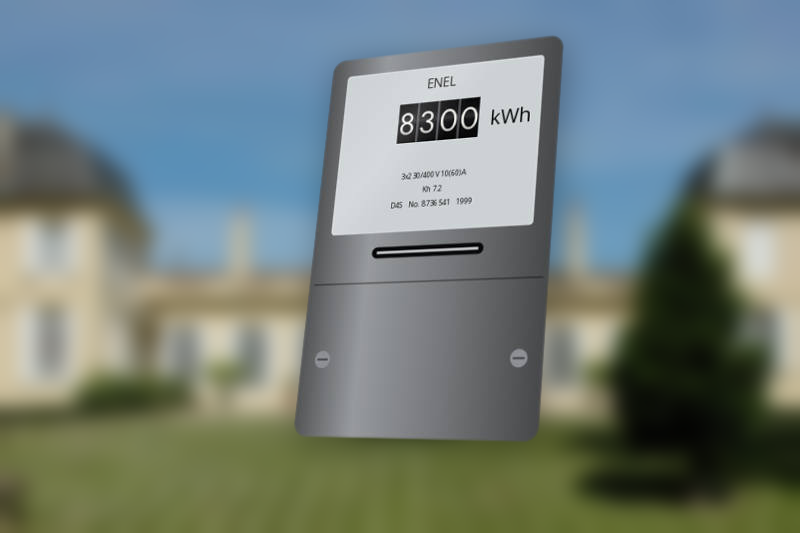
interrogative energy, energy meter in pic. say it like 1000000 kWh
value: 8300 kWh
